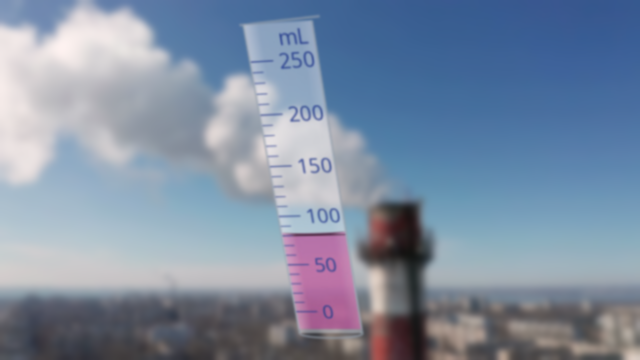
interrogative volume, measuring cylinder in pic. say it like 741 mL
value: 80 mL
